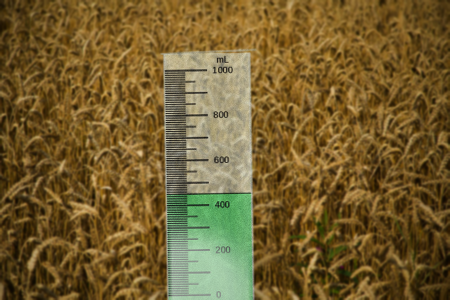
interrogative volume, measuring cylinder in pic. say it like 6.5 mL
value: 450 mL
